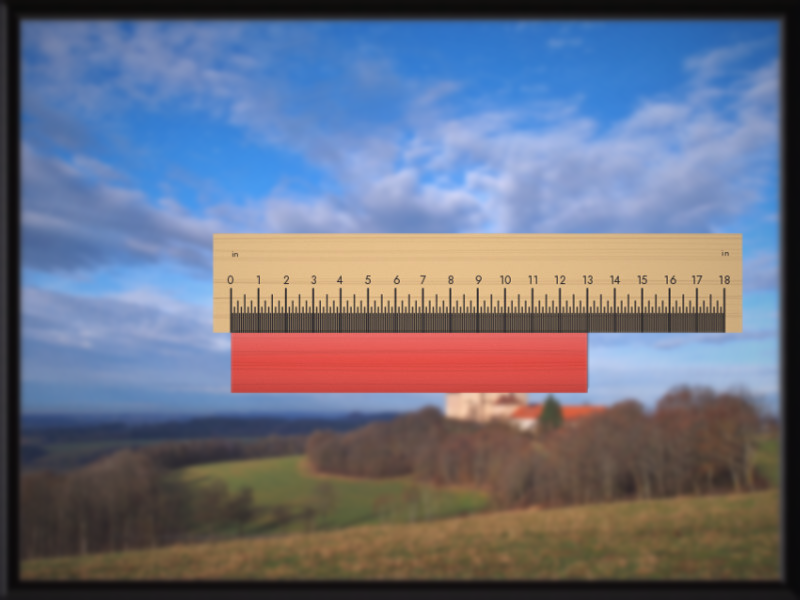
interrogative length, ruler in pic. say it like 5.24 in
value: 13 in
